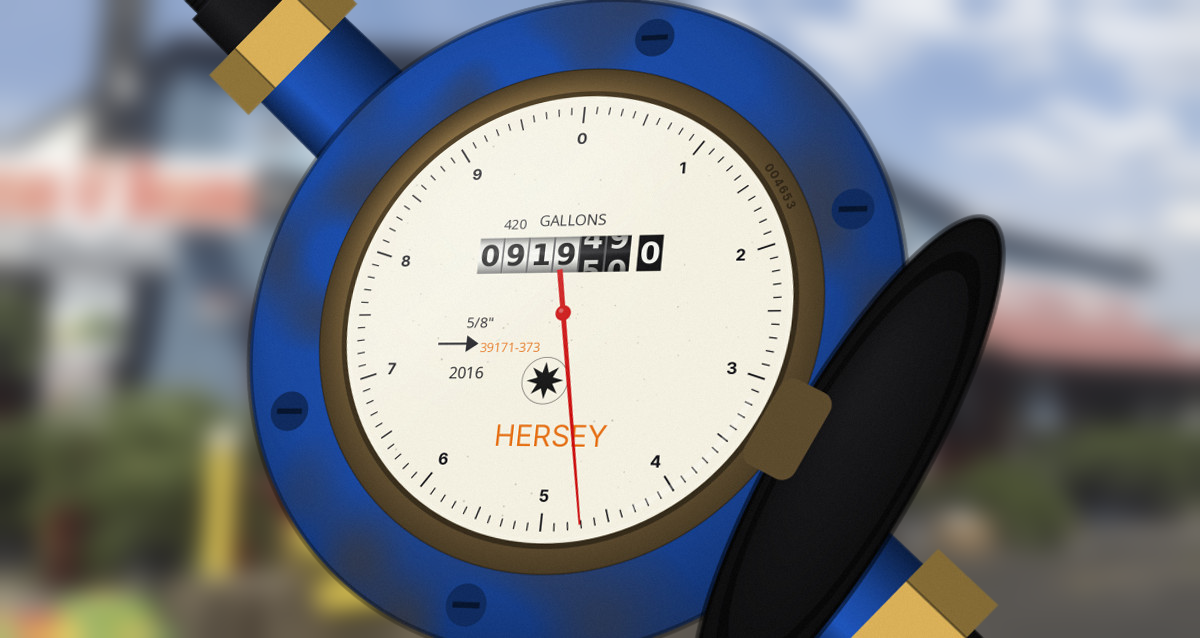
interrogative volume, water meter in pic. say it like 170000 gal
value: 919494.7 gal
